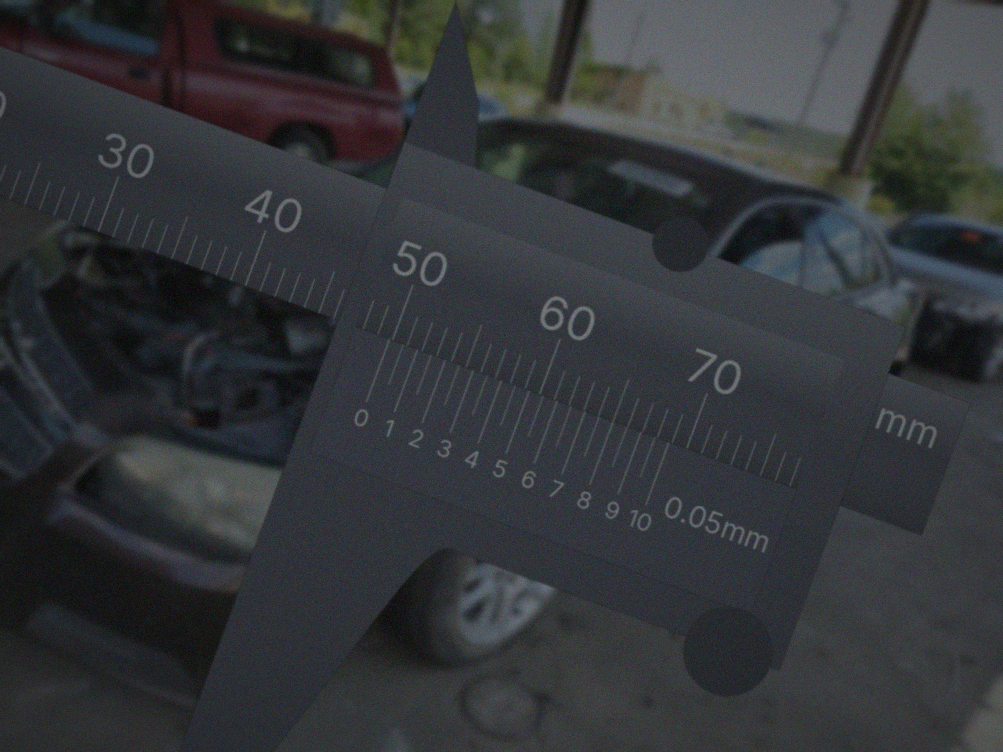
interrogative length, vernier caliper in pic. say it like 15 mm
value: 49.8 mm
